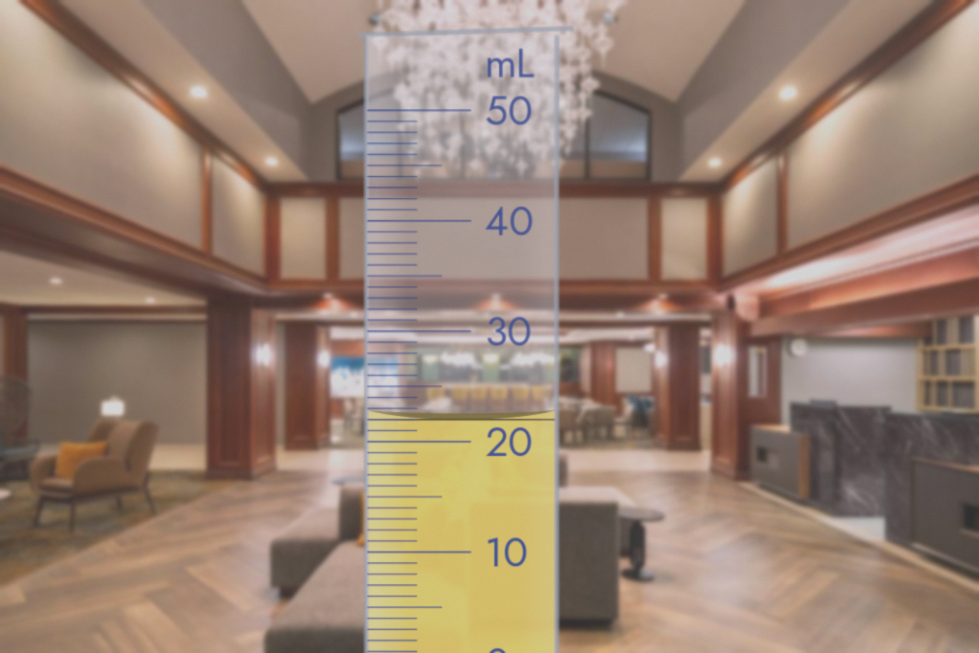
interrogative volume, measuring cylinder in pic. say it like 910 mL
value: 22 mL
